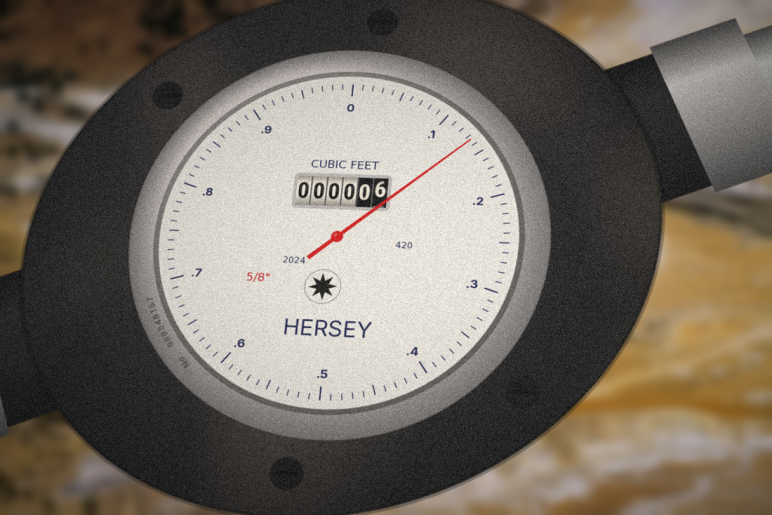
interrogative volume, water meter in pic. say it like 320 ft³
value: 6.13 ft³
